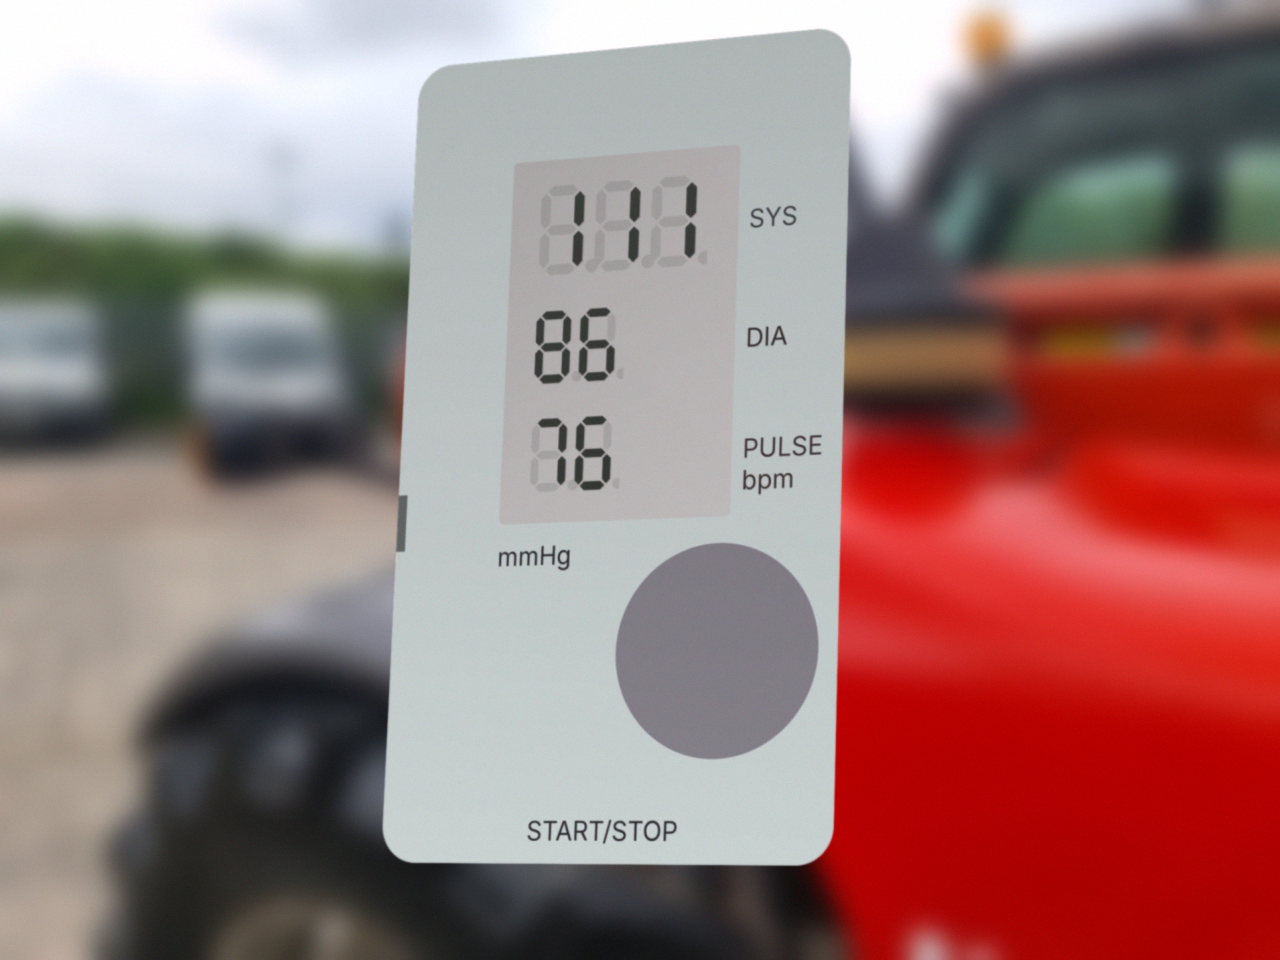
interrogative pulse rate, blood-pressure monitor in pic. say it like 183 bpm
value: 76 bpm
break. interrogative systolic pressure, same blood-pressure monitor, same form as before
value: 111 mmHg
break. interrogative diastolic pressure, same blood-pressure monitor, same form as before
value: 86 mmHg
